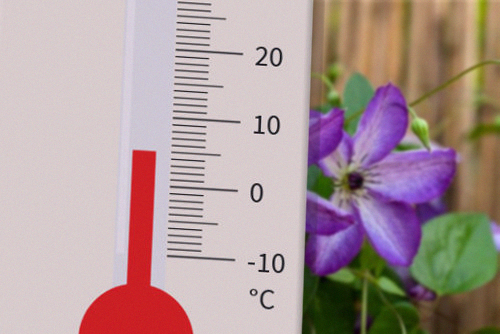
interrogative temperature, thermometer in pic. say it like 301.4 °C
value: 5 °C
